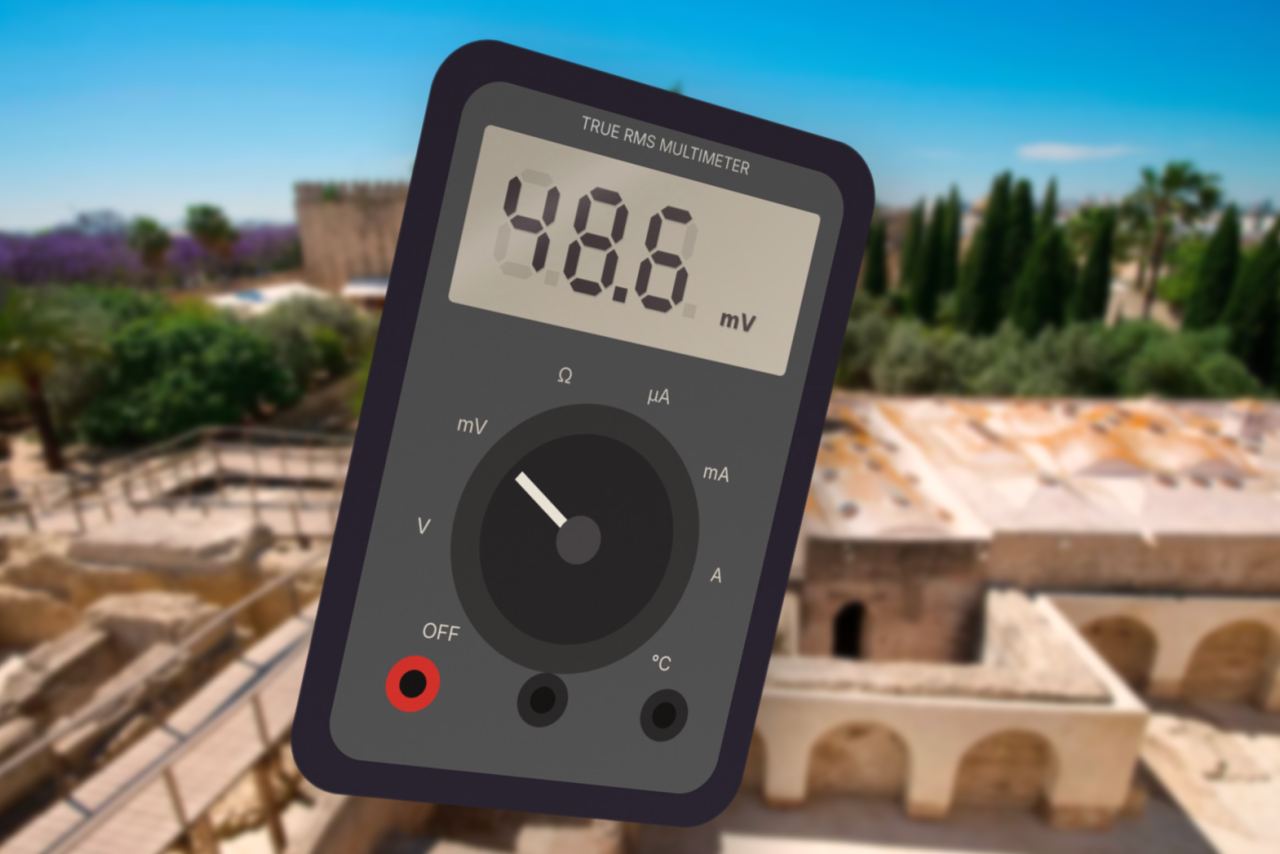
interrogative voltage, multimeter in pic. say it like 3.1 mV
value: 48.6 mV
